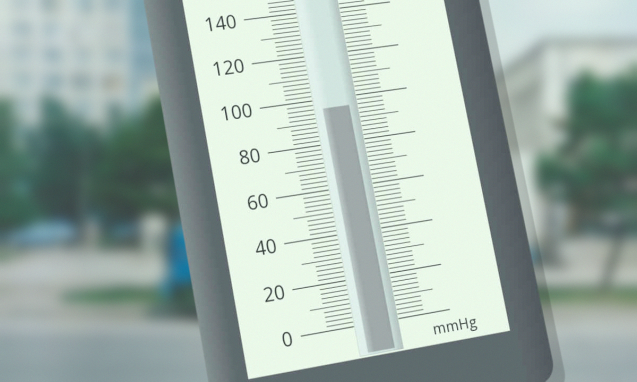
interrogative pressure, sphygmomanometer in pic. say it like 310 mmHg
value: 96 mmHg
